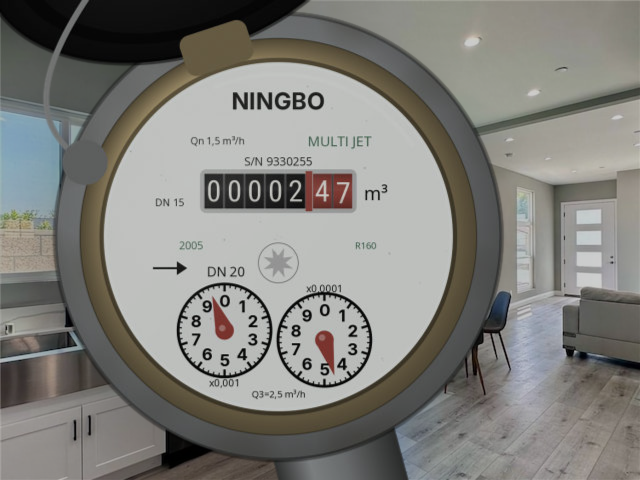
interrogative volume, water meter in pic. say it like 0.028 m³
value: 2.4694 m³
